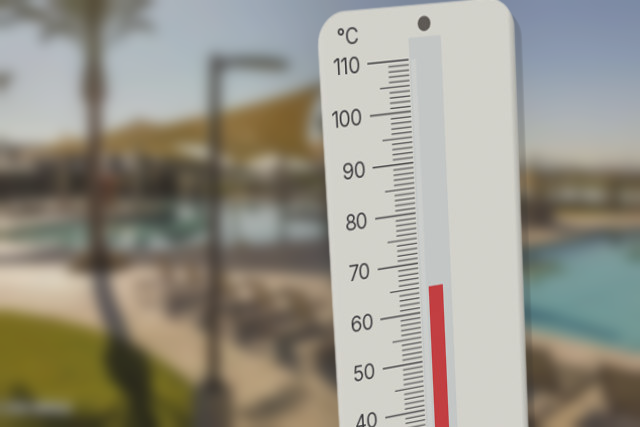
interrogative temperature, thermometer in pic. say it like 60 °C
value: 65 °C
